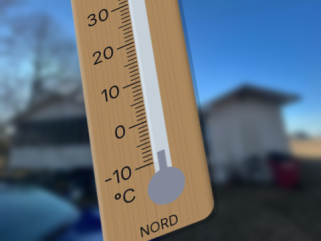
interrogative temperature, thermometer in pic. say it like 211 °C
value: -8 °C
